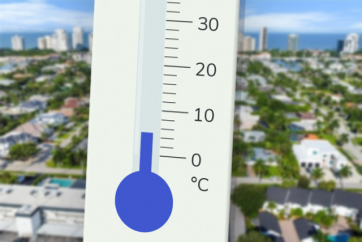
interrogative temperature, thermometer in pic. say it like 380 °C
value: 5 °C
